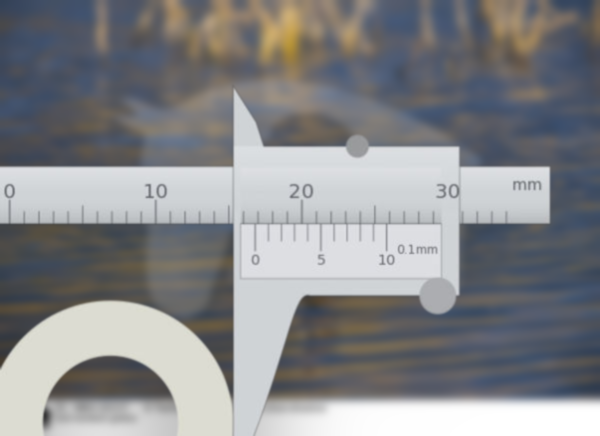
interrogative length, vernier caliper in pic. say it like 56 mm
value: 16.8 mm
